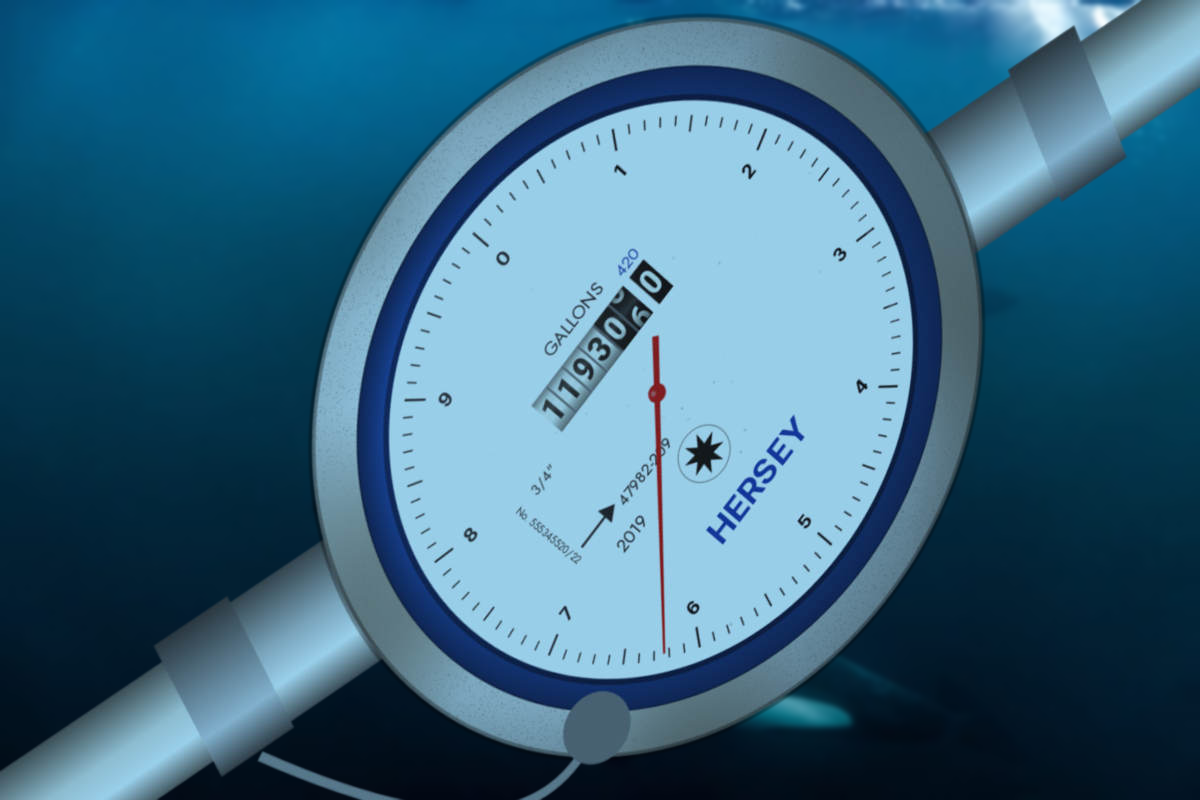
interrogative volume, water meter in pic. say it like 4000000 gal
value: 1193056.2 gal
